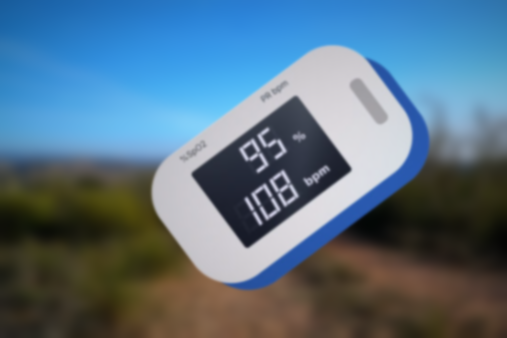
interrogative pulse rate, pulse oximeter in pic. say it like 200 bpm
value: 108 bpm
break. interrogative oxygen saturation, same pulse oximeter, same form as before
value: 95 %
